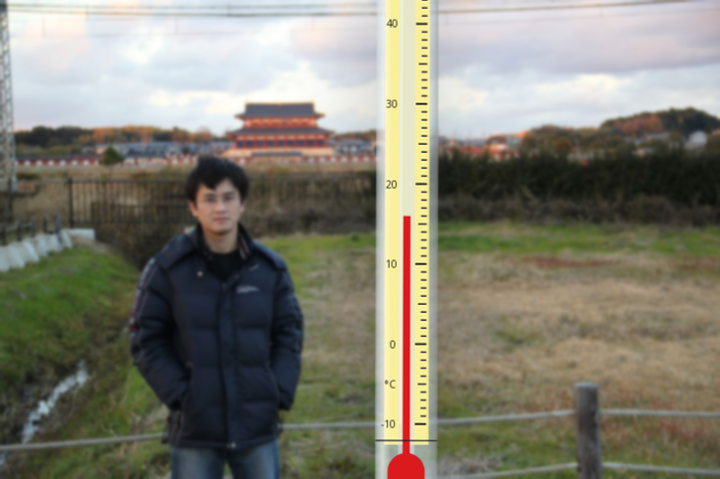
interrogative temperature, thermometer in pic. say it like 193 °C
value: 16 °C
